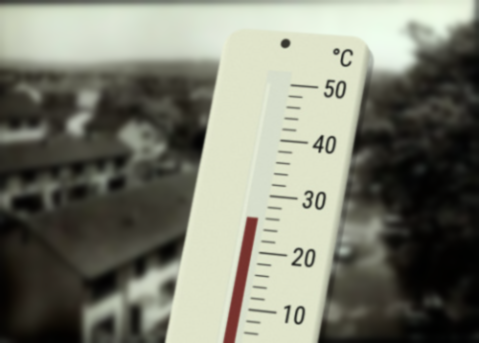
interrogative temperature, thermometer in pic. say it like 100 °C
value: 26 °C
